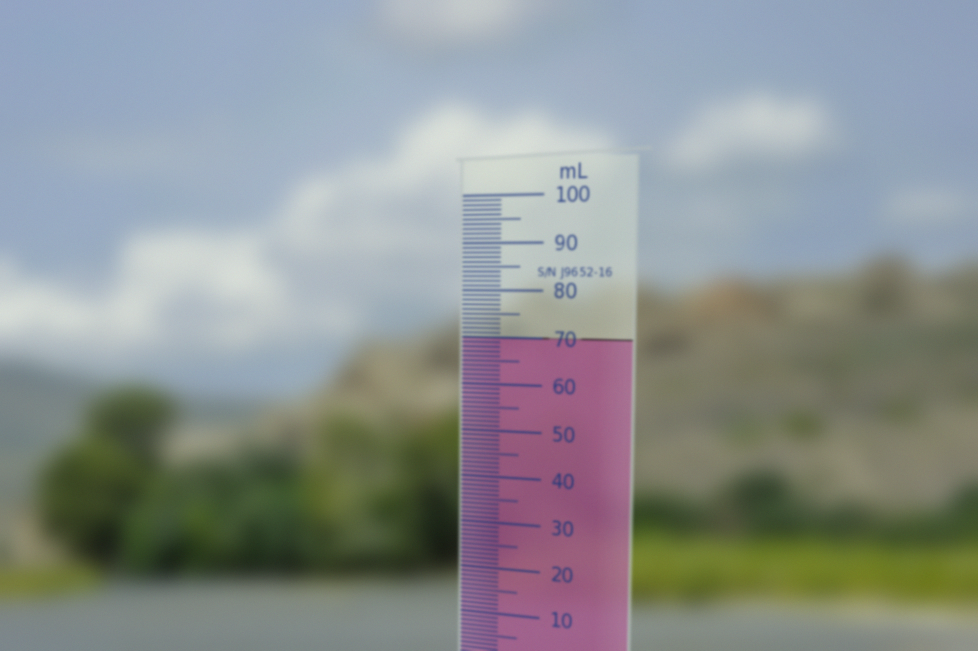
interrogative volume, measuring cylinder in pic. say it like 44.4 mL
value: 70 mL
